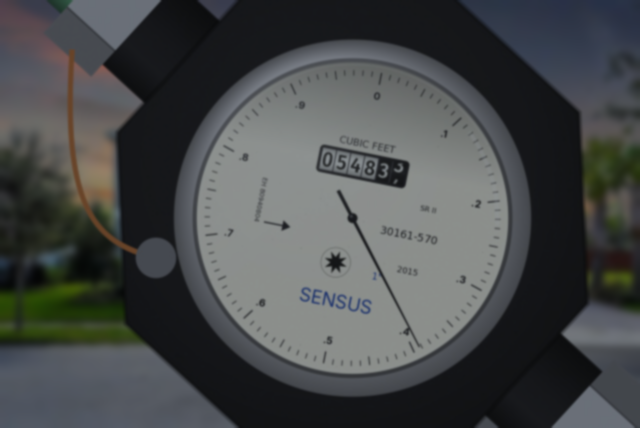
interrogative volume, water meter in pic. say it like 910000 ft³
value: 54833.39 ft³
